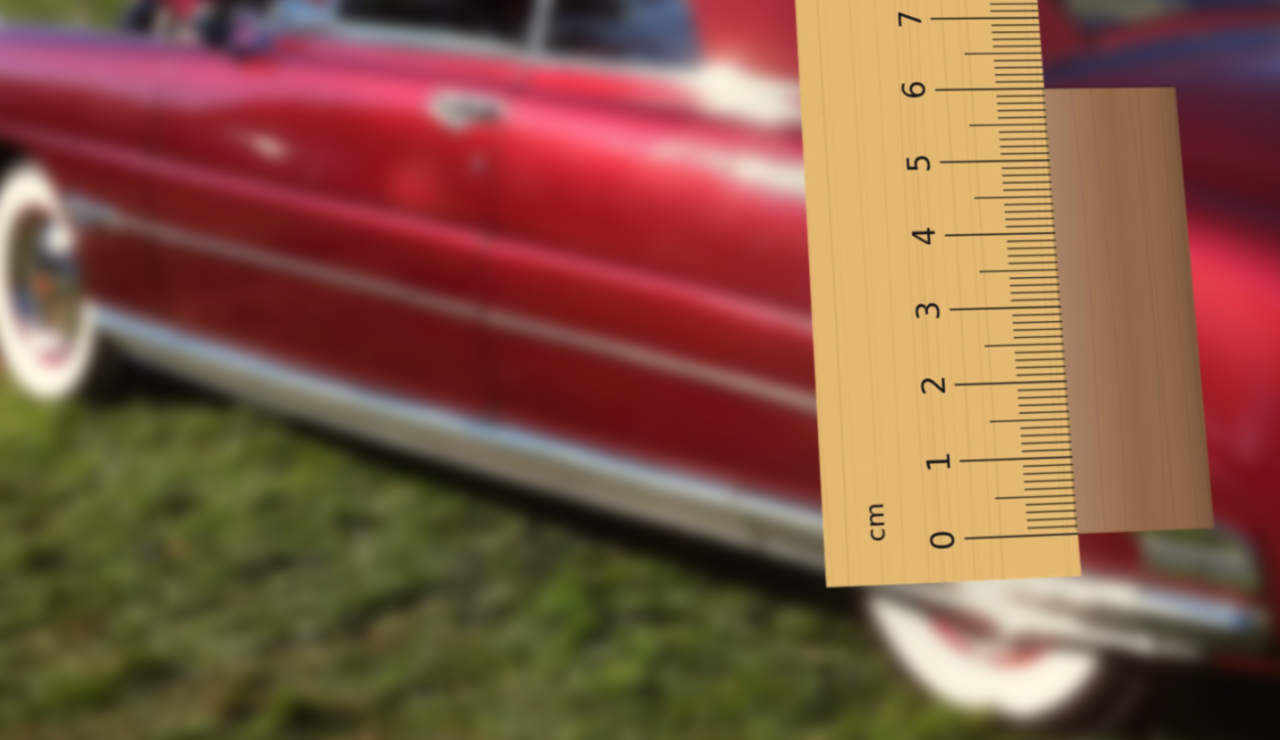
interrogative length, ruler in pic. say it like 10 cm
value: 6 cm
